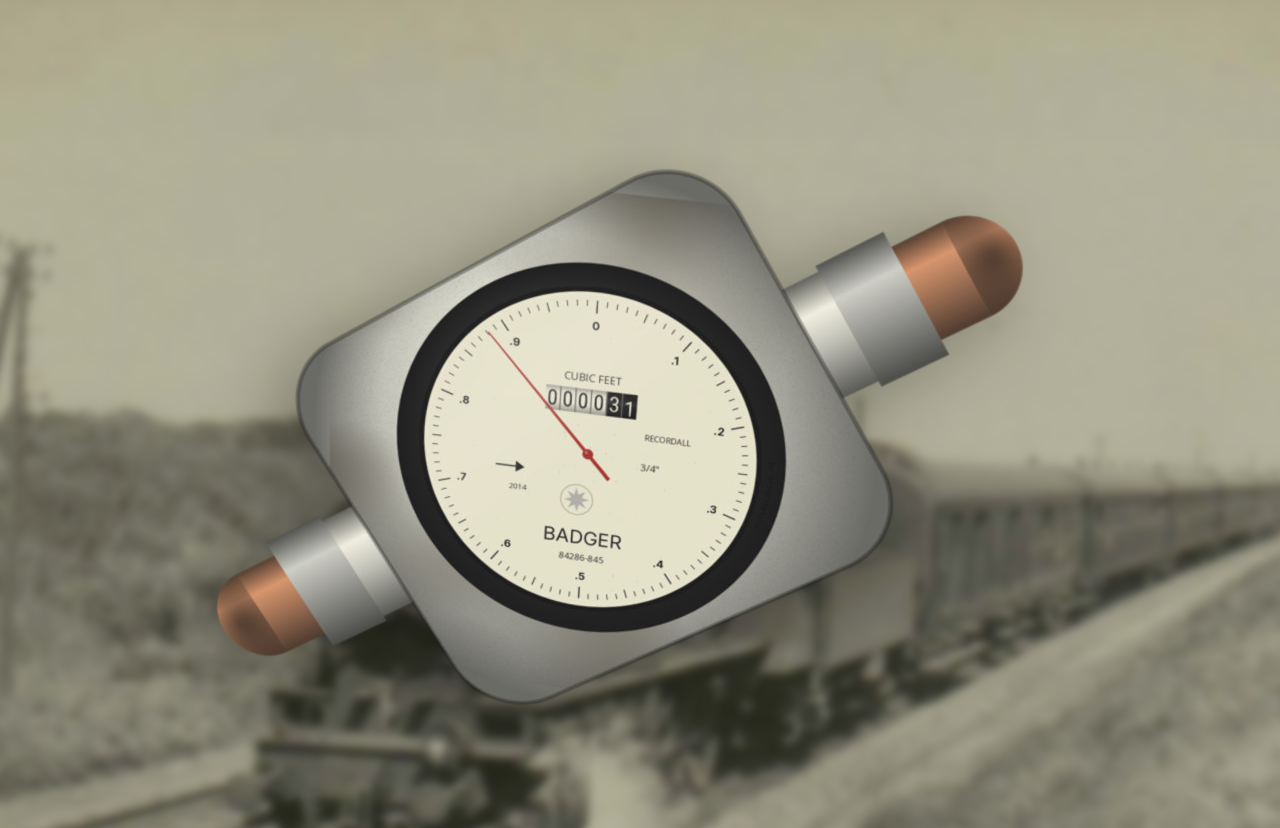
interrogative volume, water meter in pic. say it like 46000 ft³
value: 30.88 ft³
